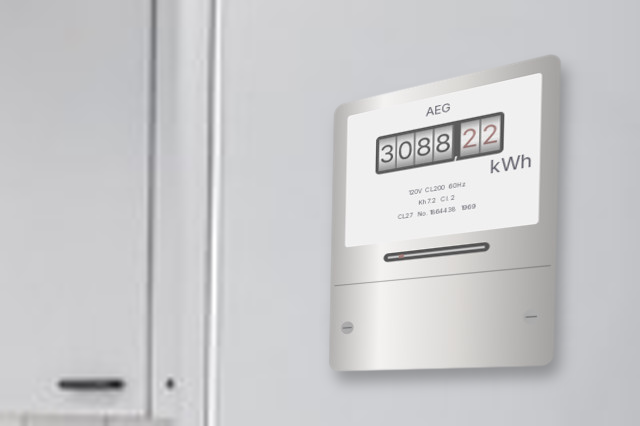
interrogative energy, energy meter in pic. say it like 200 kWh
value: 3088.22 kWh
